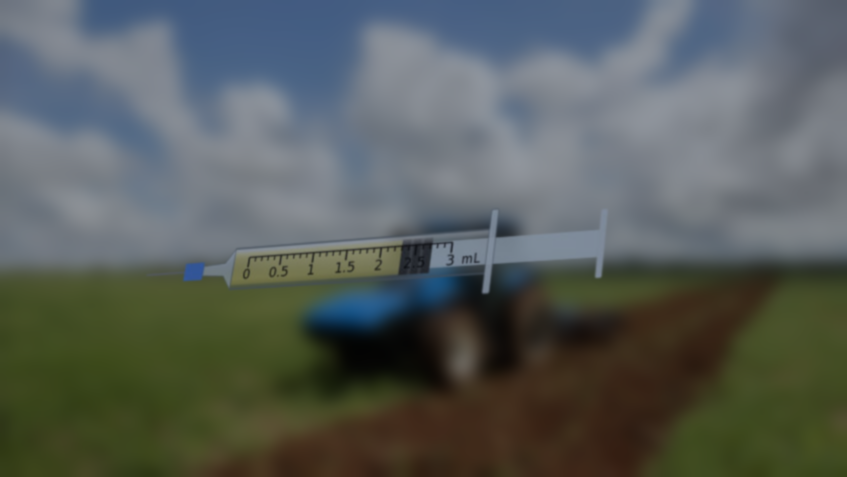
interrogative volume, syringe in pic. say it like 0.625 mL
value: 2.3 mL
